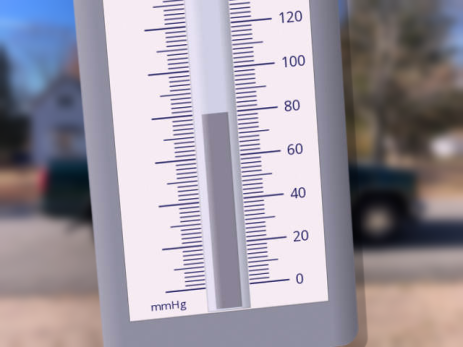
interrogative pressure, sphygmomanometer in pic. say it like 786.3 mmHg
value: 80 mmHg
